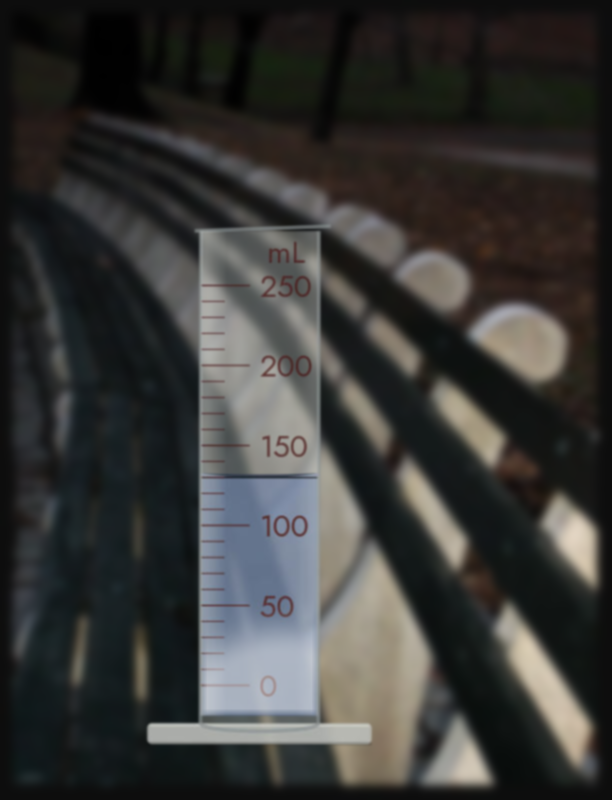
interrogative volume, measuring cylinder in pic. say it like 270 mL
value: 130 mL
